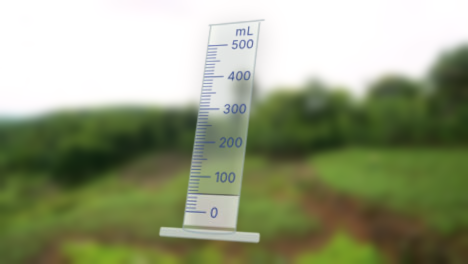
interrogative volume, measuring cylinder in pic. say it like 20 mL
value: 50 mL
